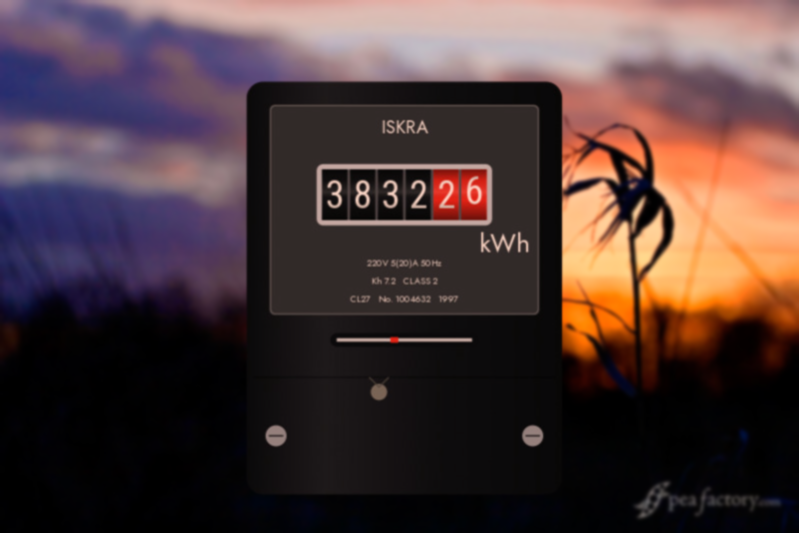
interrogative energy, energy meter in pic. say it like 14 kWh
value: 3832.26 kWh
